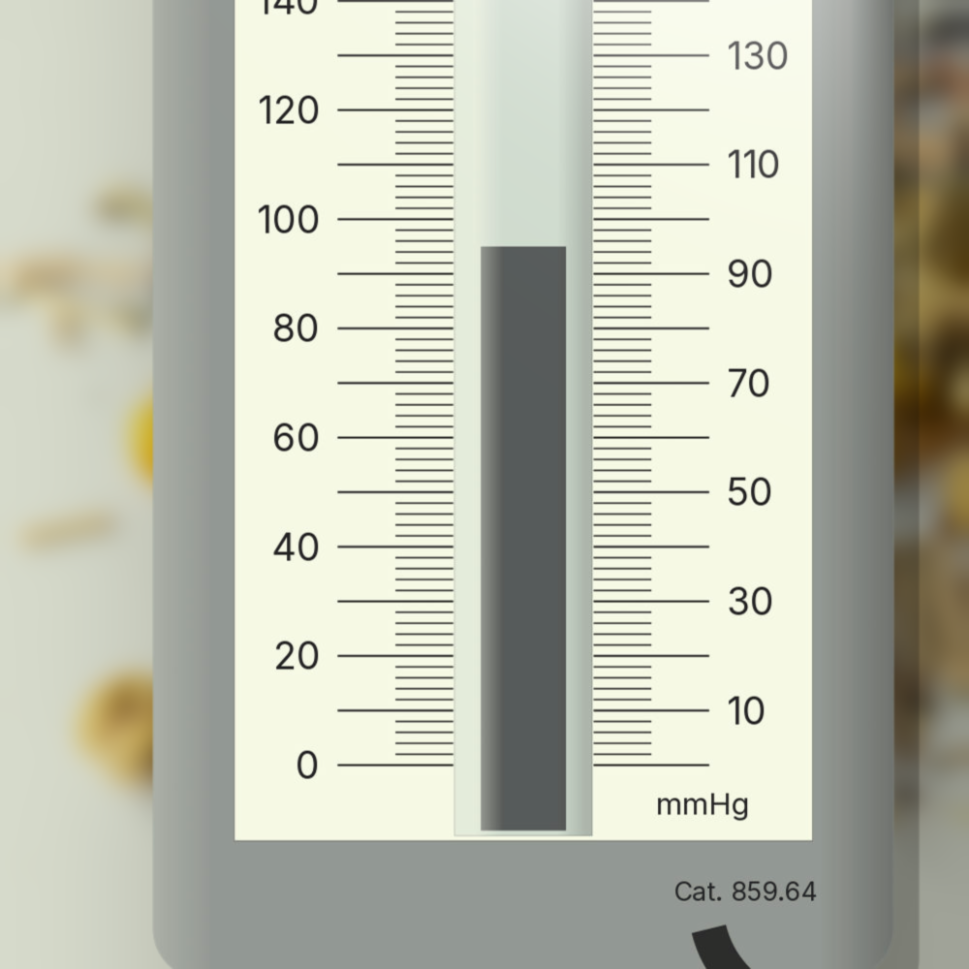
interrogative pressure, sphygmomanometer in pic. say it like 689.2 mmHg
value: 95 mmHg
